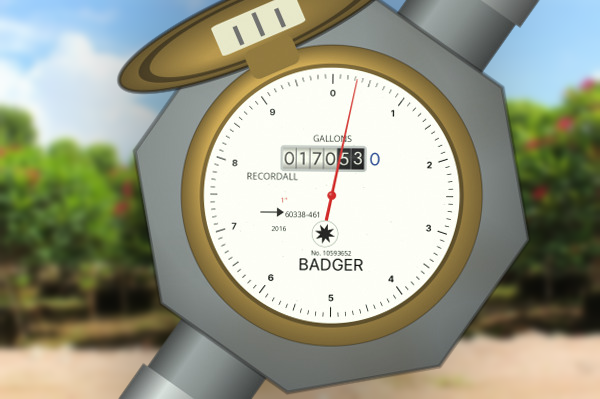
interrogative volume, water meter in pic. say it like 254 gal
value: 170530.3 gal
